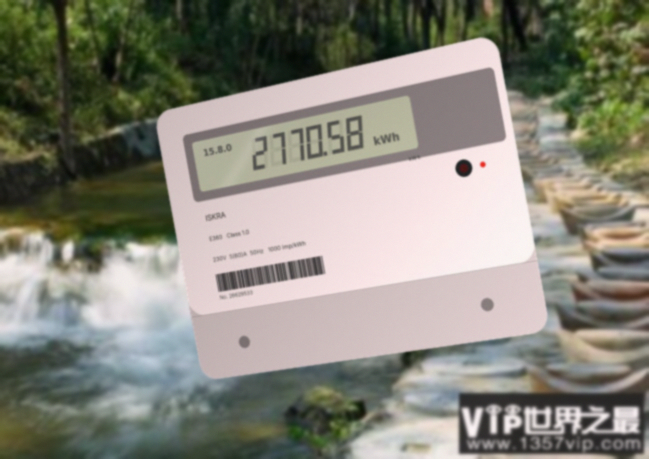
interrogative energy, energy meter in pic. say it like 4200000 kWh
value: 2770.58 kWh
